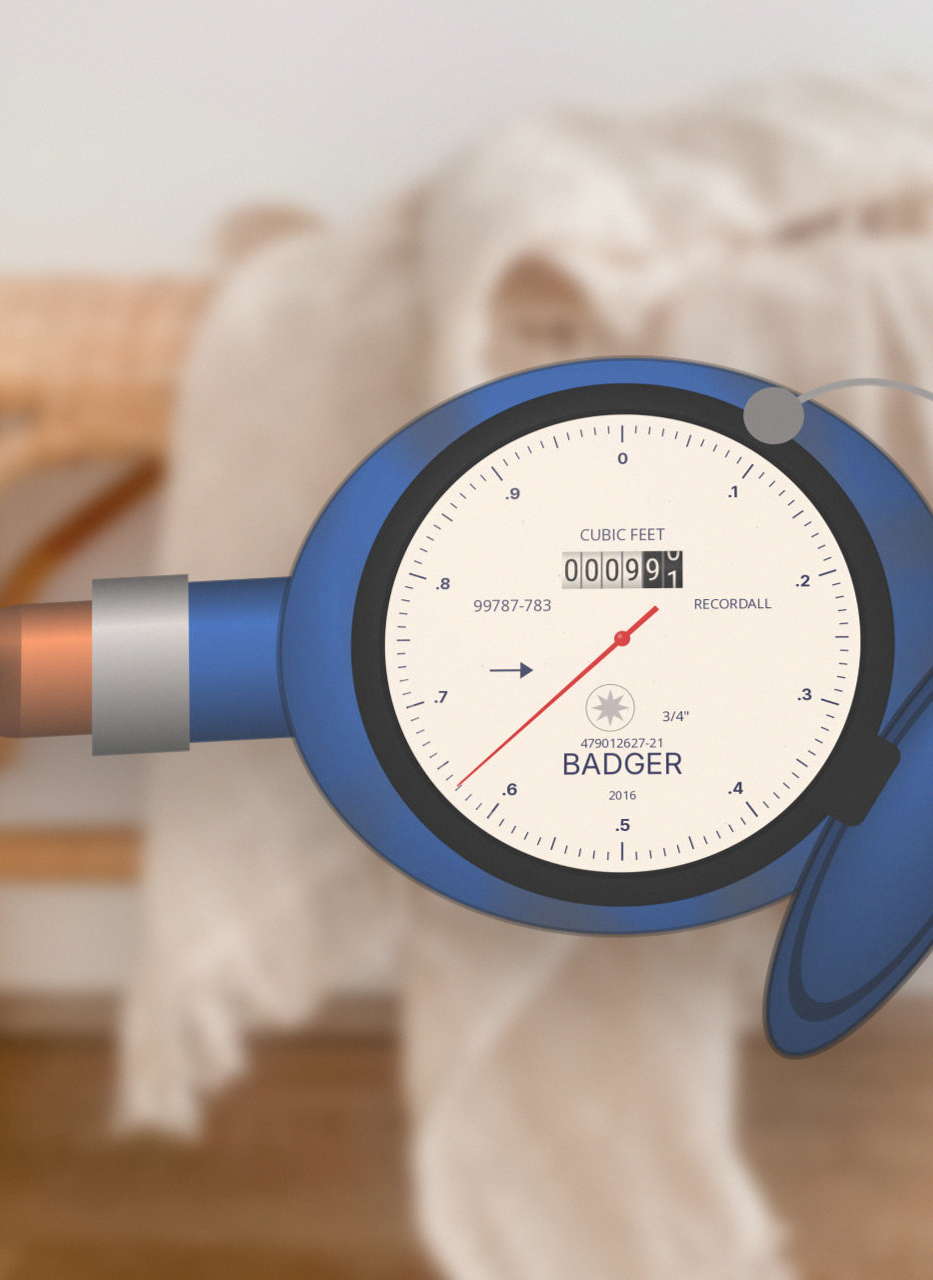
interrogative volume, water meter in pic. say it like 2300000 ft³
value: 990.63 ft³
